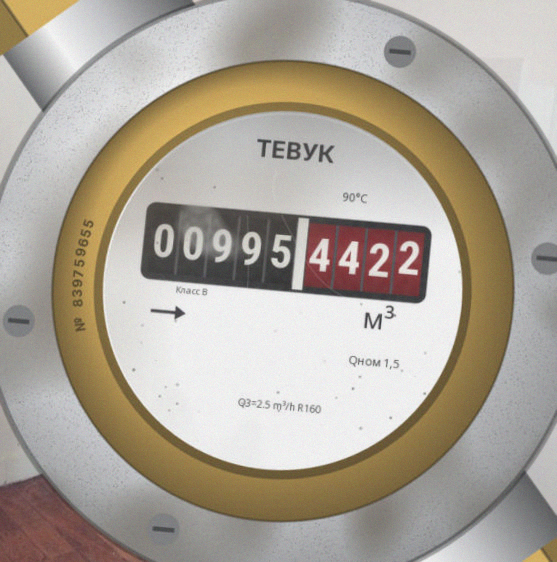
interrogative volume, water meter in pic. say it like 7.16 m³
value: 995.4422 m³
